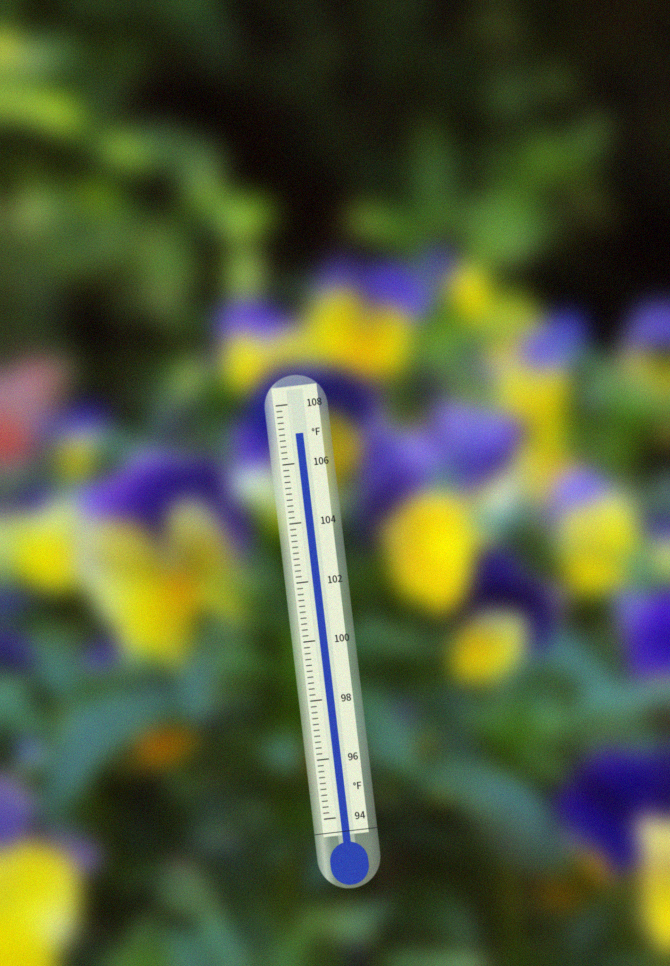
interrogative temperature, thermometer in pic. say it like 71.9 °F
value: 107 °F
